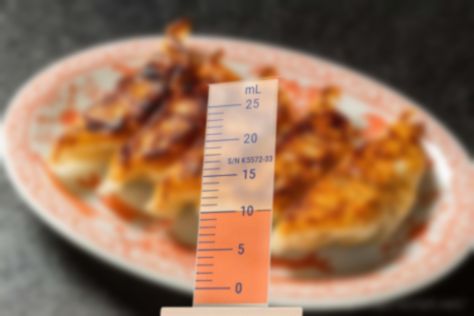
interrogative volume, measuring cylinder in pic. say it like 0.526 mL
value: 10 mL
